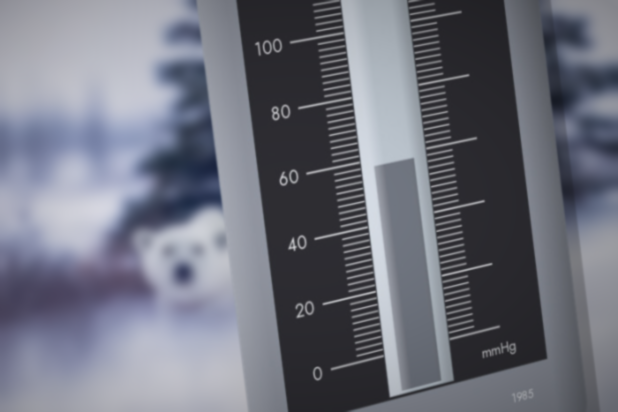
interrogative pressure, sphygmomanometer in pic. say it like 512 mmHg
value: 58 mmHg
